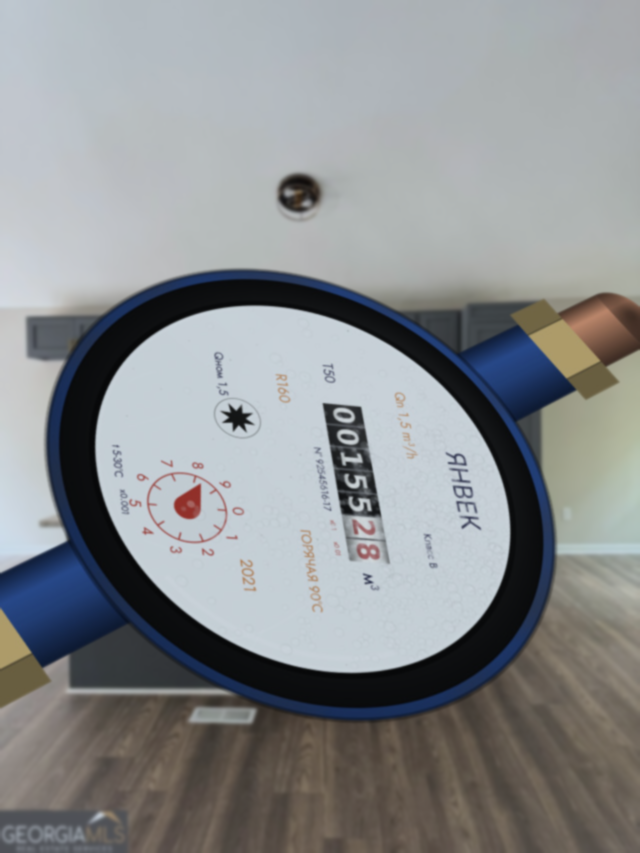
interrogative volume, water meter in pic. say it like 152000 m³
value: 155.288 m³
